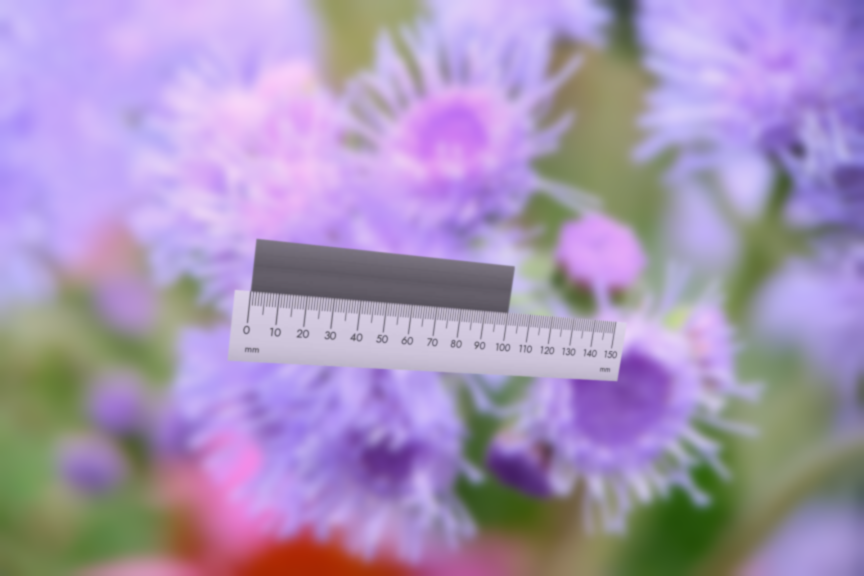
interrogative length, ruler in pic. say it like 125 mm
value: 100 mm
